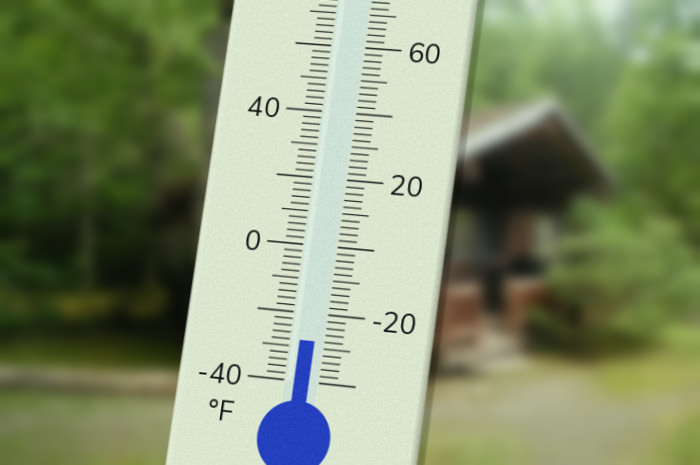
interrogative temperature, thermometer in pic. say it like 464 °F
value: -28 °F
